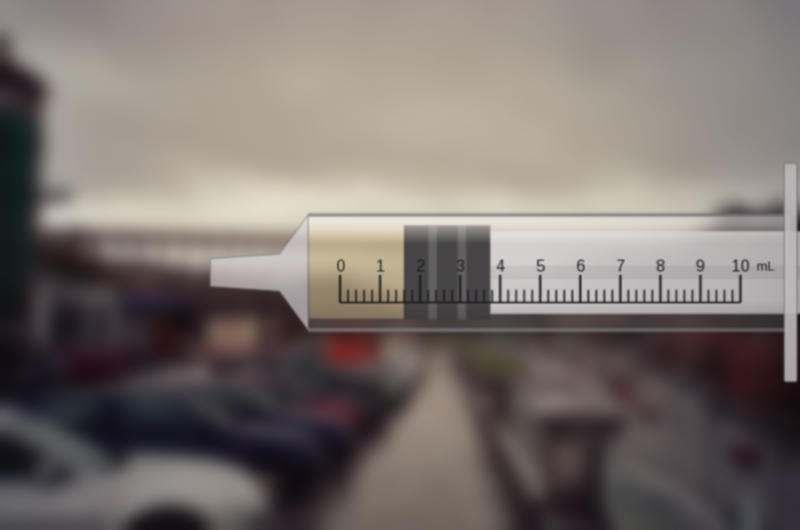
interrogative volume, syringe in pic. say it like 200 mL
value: 1.6 mL
